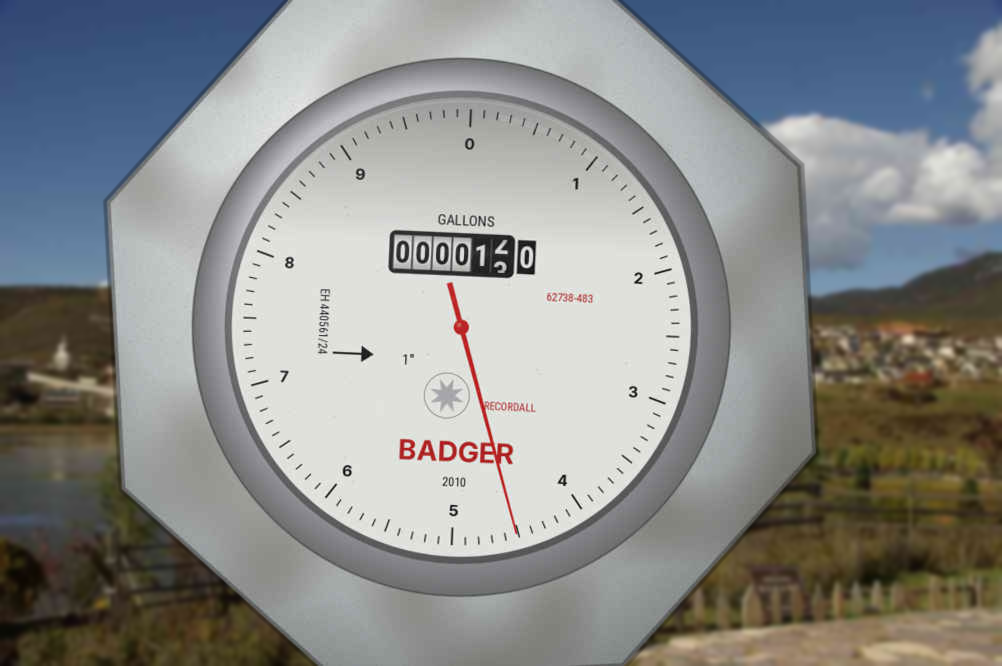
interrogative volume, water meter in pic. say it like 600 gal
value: 124.5 gal
